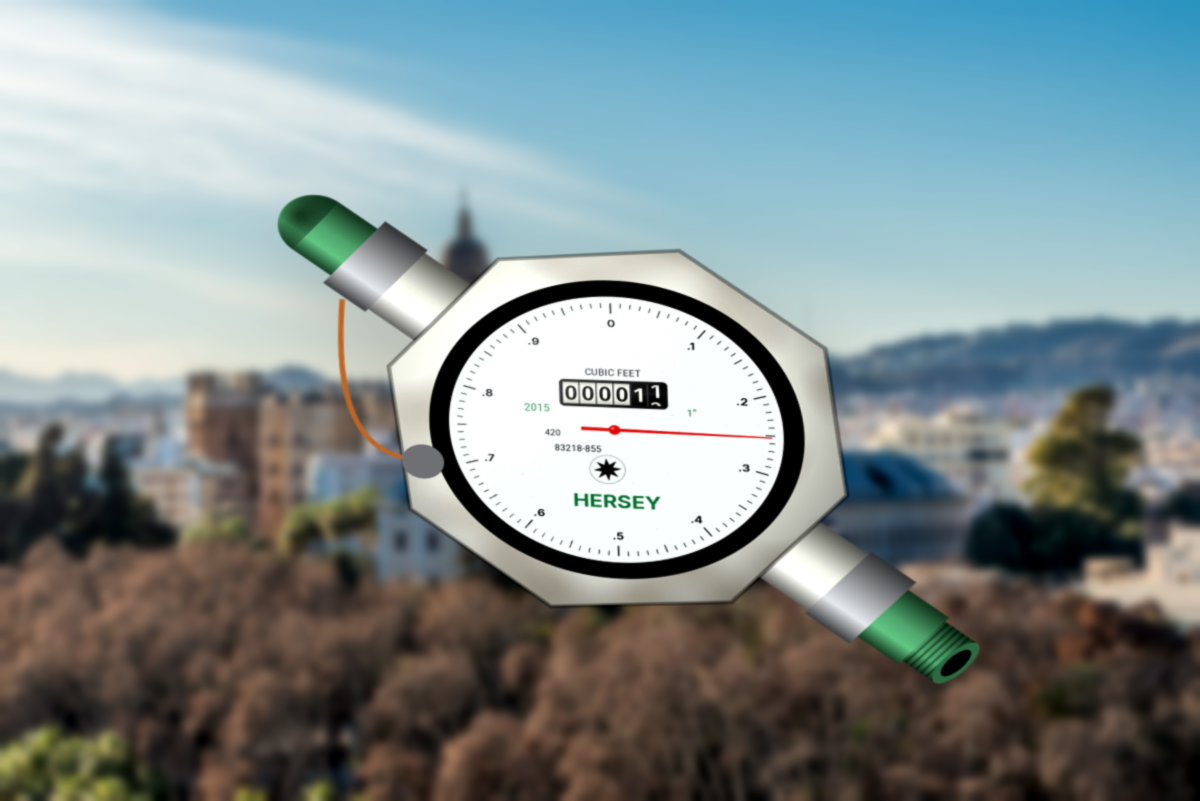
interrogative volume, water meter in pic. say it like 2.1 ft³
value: 11.25 ft³
